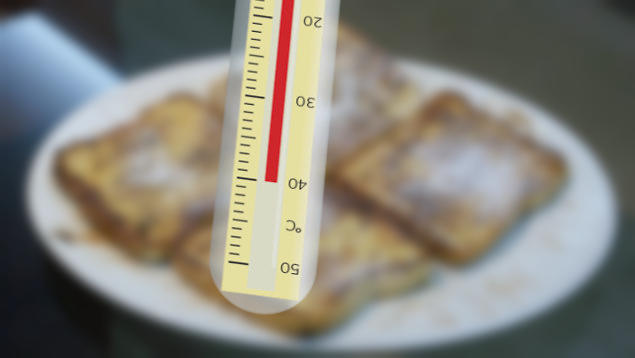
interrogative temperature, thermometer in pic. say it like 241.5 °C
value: 40 °C
